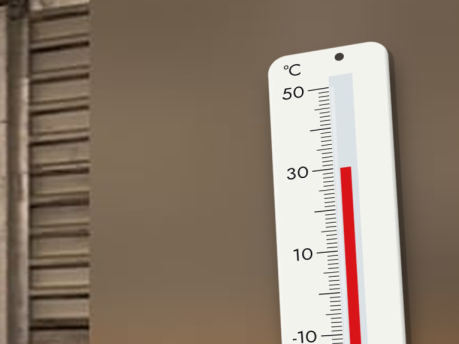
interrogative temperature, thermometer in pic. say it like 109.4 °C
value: 30 °C
